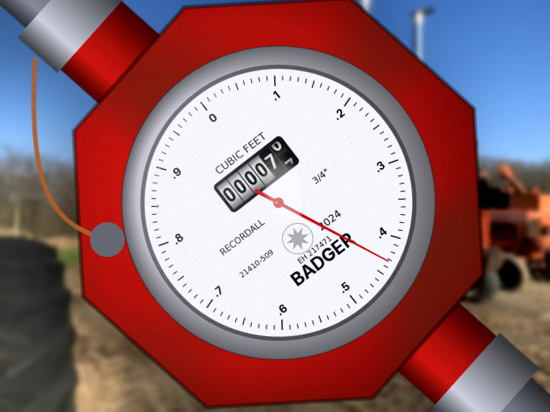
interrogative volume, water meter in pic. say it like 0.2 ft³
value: 76.43 ft³
